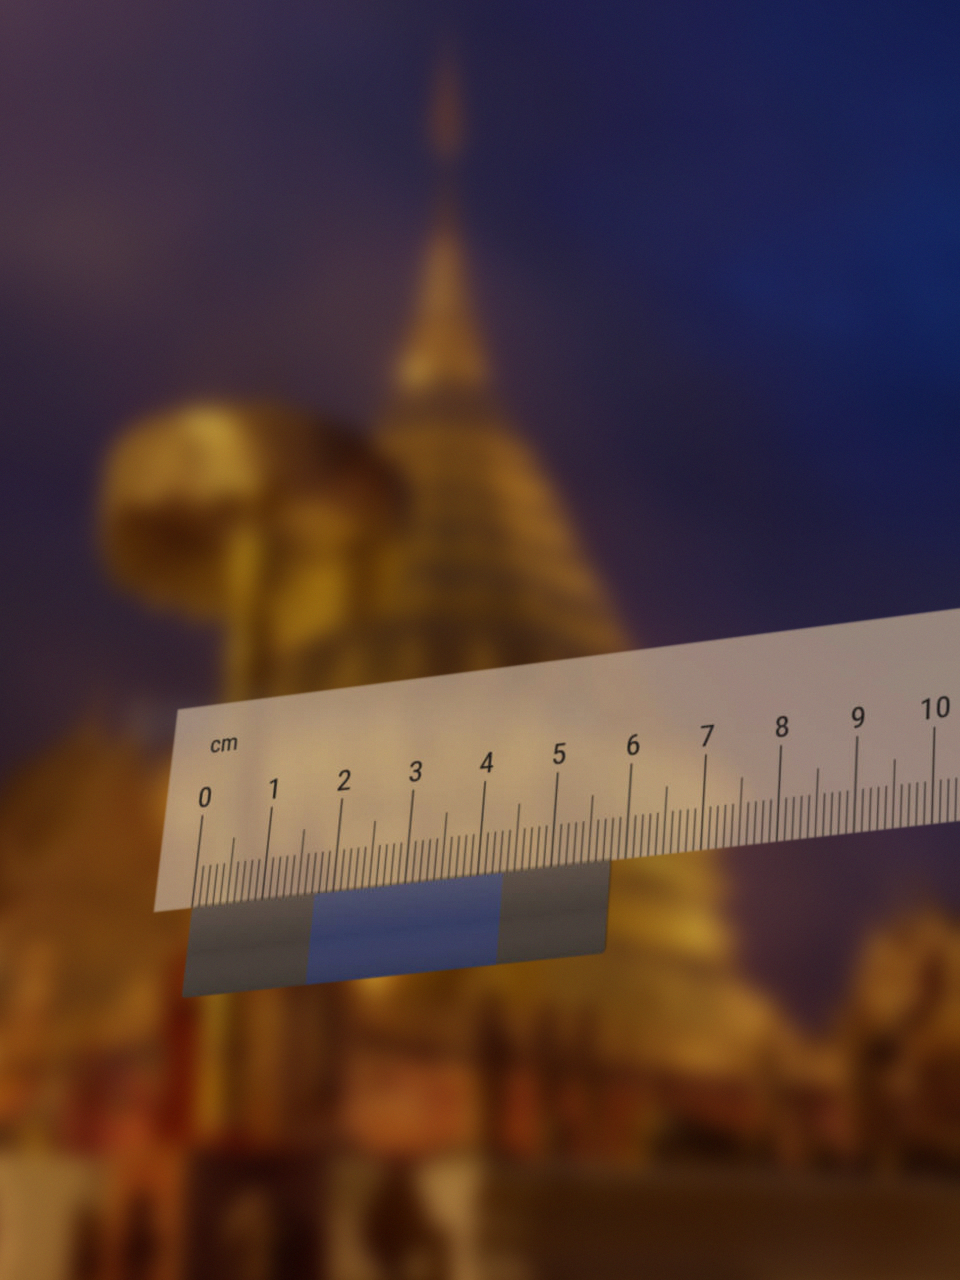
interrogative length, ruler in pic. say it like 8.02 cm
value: 5.8 cm
